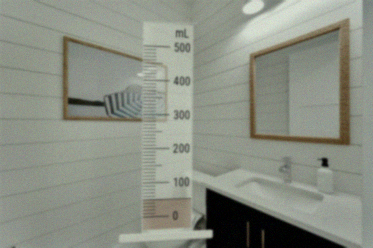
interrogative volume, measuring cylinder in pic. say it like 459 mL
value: 50 mL
